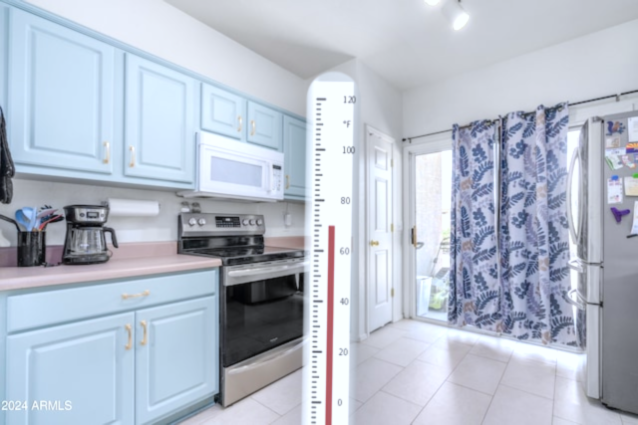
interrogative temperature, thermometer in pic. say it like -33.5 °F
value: 70 °F
